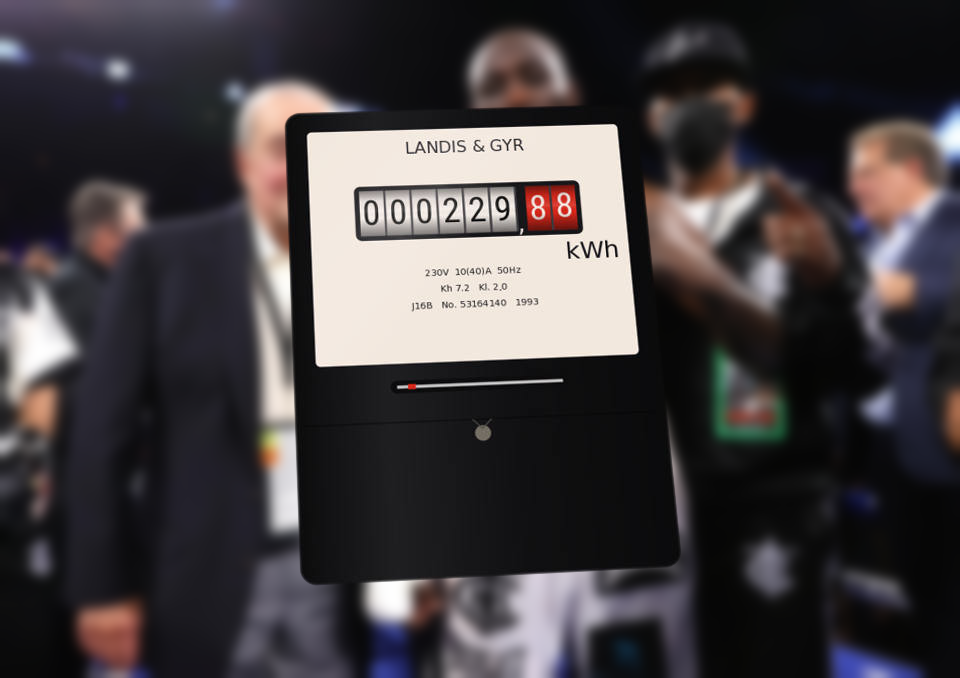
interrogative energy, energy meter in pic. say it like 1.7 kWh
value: 229.88 kWh
